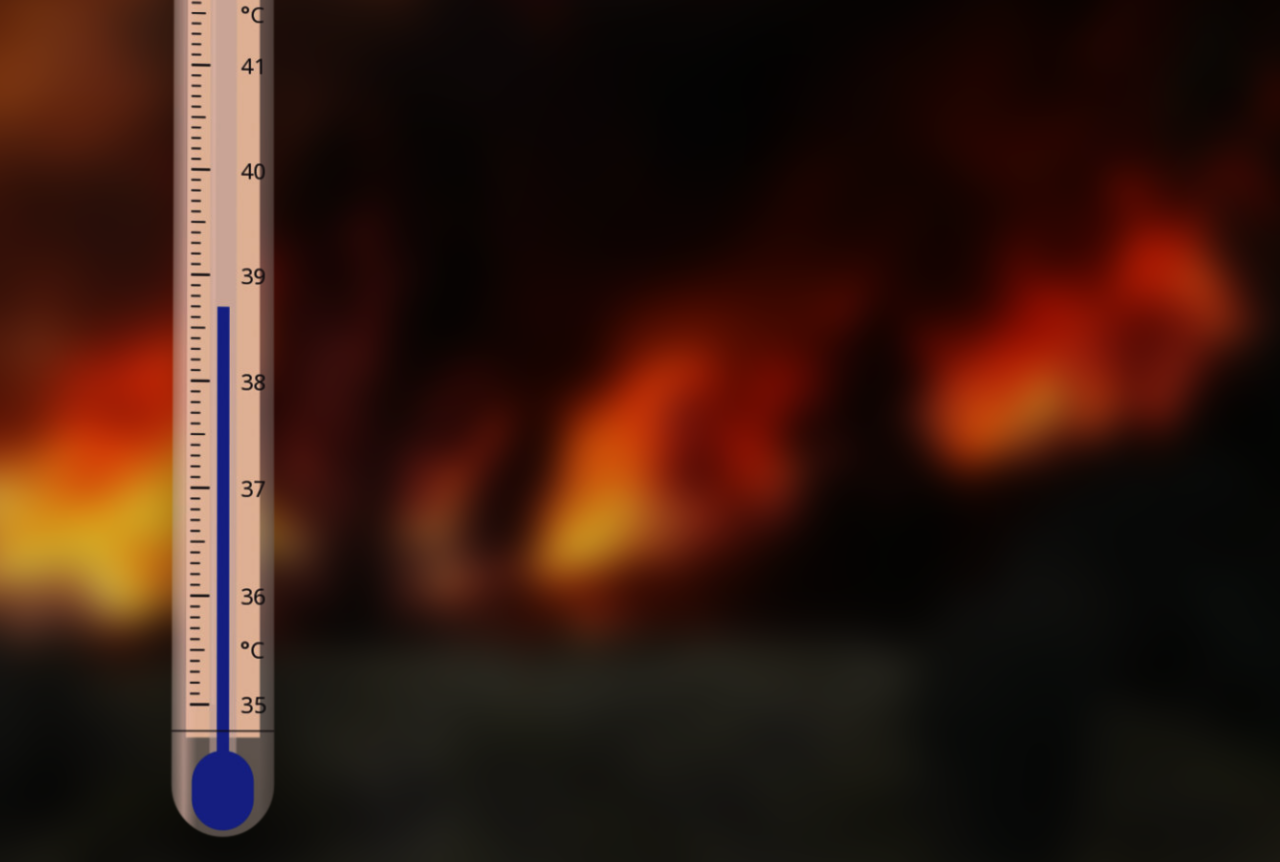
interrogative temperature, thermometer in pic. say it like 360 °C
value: 38.7 °C
